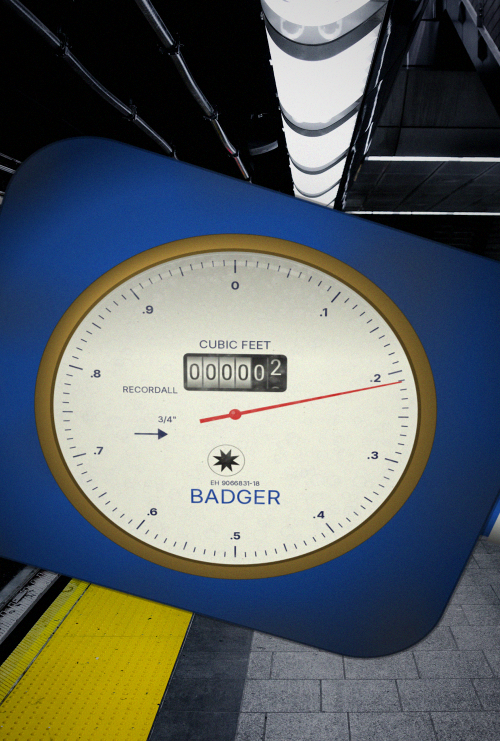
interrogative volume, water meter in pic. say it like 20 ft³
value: 2.21 ft³
